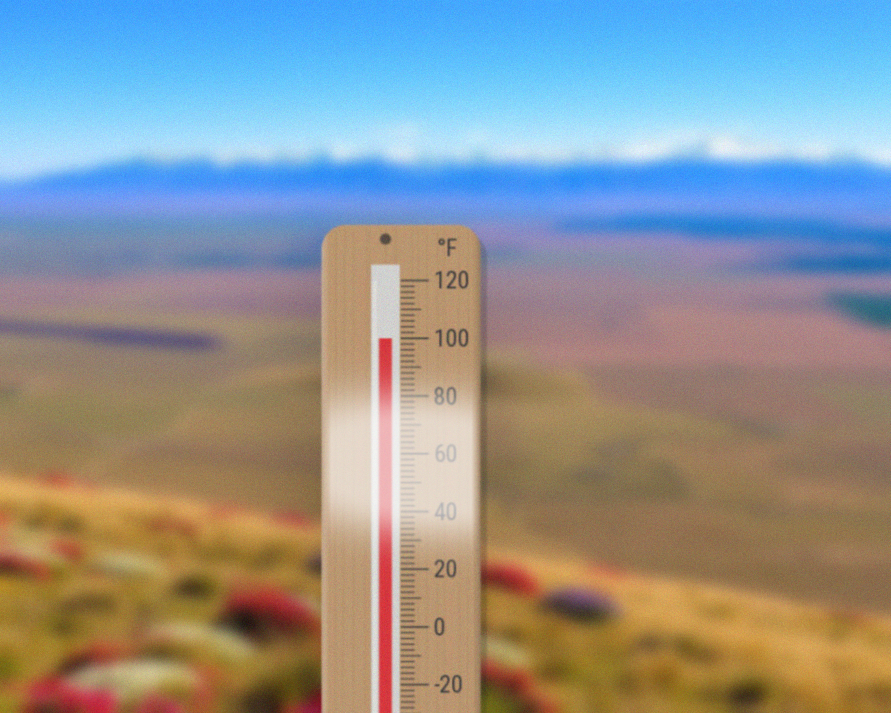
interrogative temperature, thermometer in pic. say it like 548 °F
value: 100 °F
